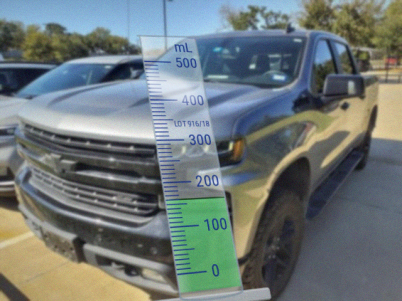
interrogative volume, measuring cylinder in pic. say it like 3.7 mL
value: 160 mL
